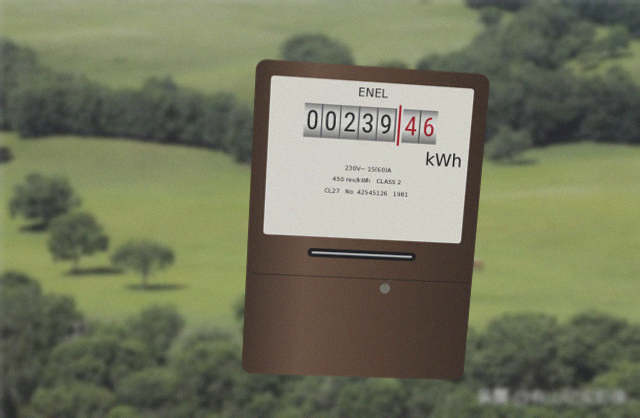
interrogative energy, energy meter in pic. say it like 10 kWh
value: 239.46 kWh
